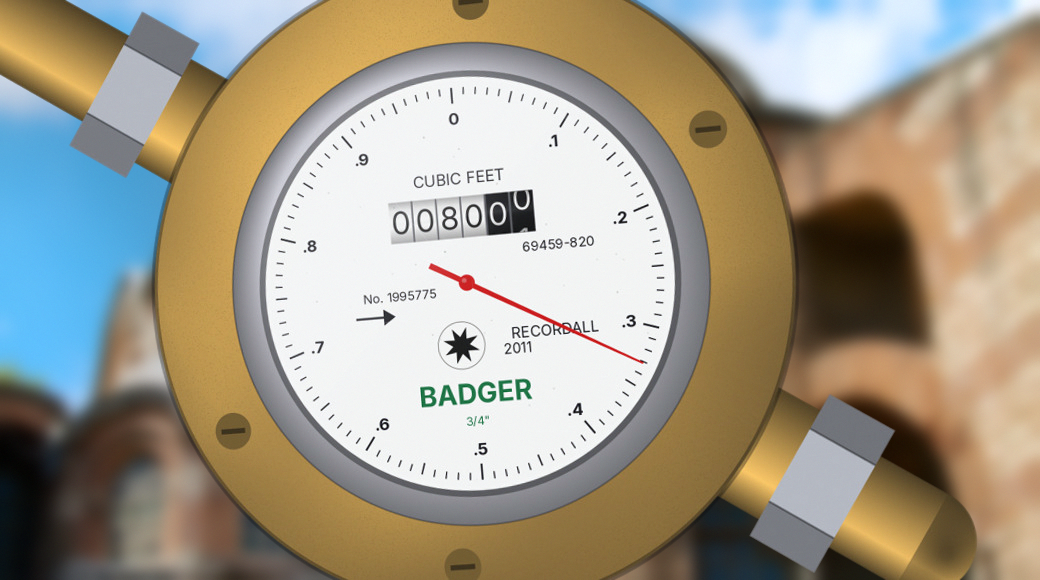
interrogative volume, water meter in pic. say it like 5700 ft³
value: 8000.33 ft³
